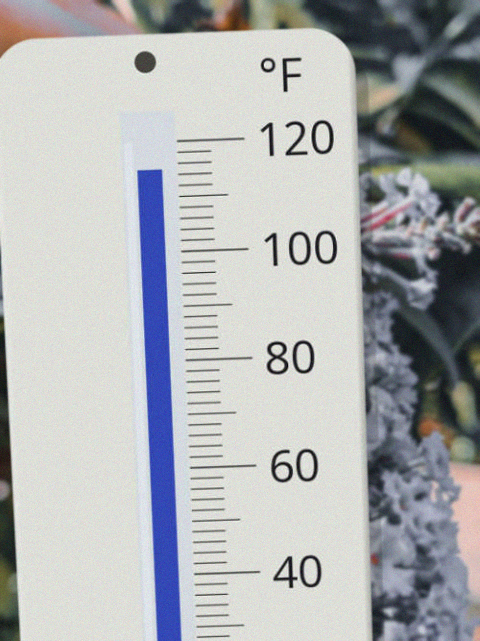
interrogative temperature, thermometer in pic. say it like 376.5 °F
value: 115 °F
